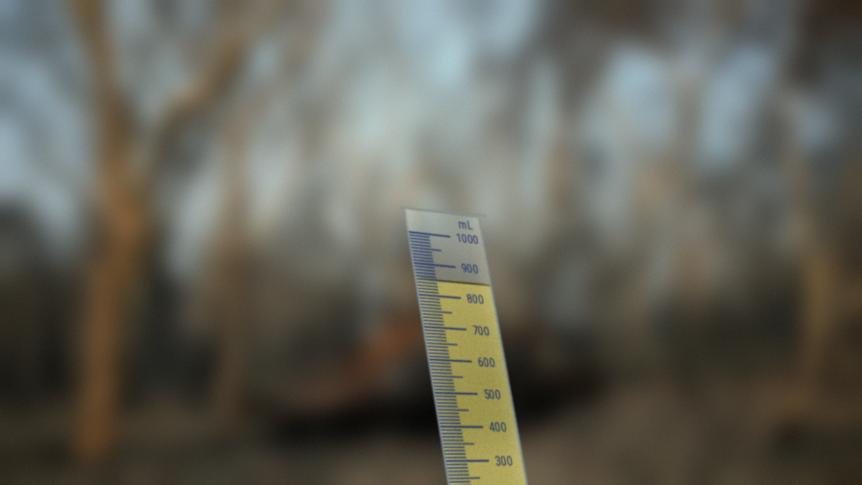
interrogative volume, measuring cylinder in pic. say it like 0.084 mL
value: 850 mL
